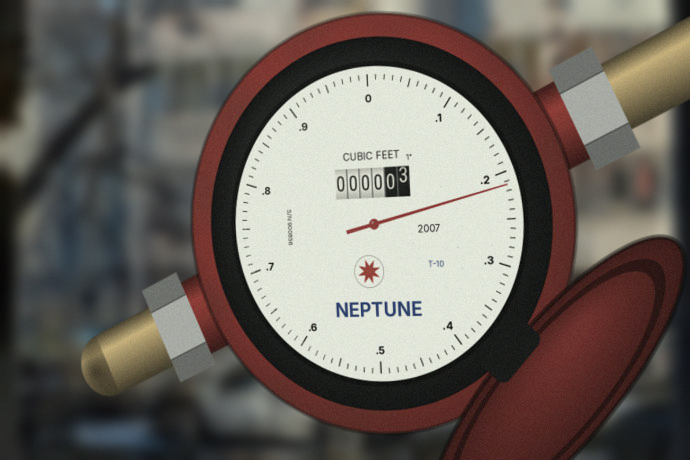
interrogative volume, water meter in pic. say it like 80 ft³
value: 3.21 ft³
